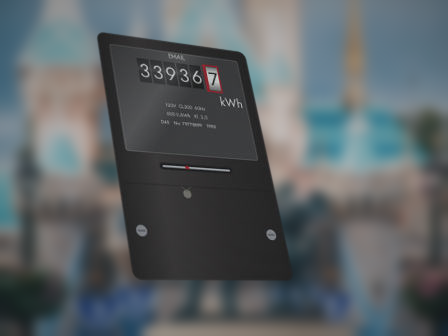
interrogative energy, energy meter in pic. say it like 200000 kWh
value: 33936.7 kWh
